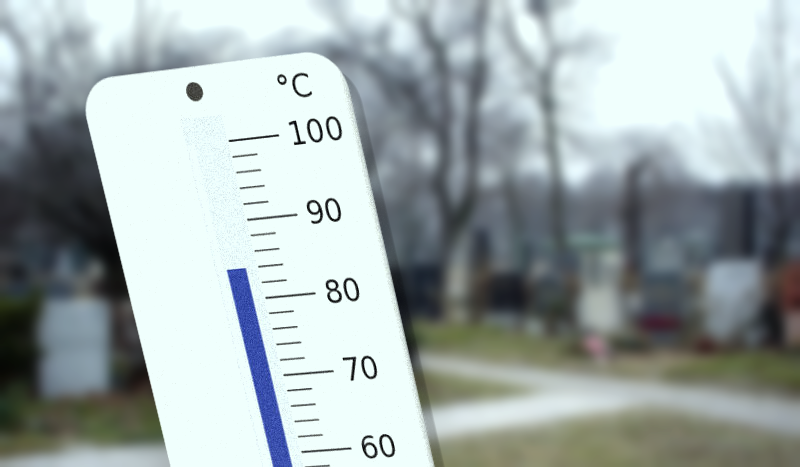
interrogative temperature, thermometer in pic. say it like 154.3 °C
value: 84 °C
